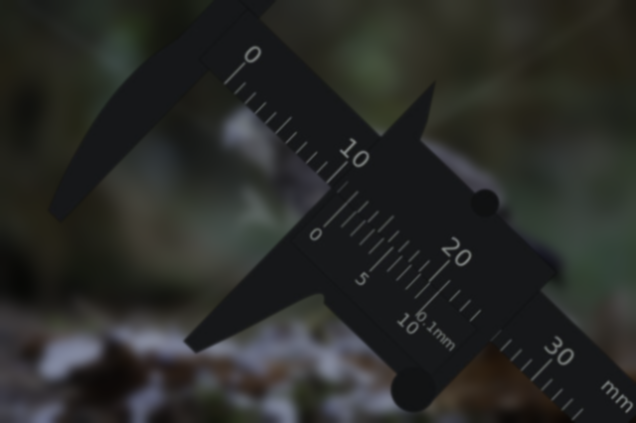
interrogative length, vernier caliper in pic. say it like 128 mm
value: 12.0 mm
